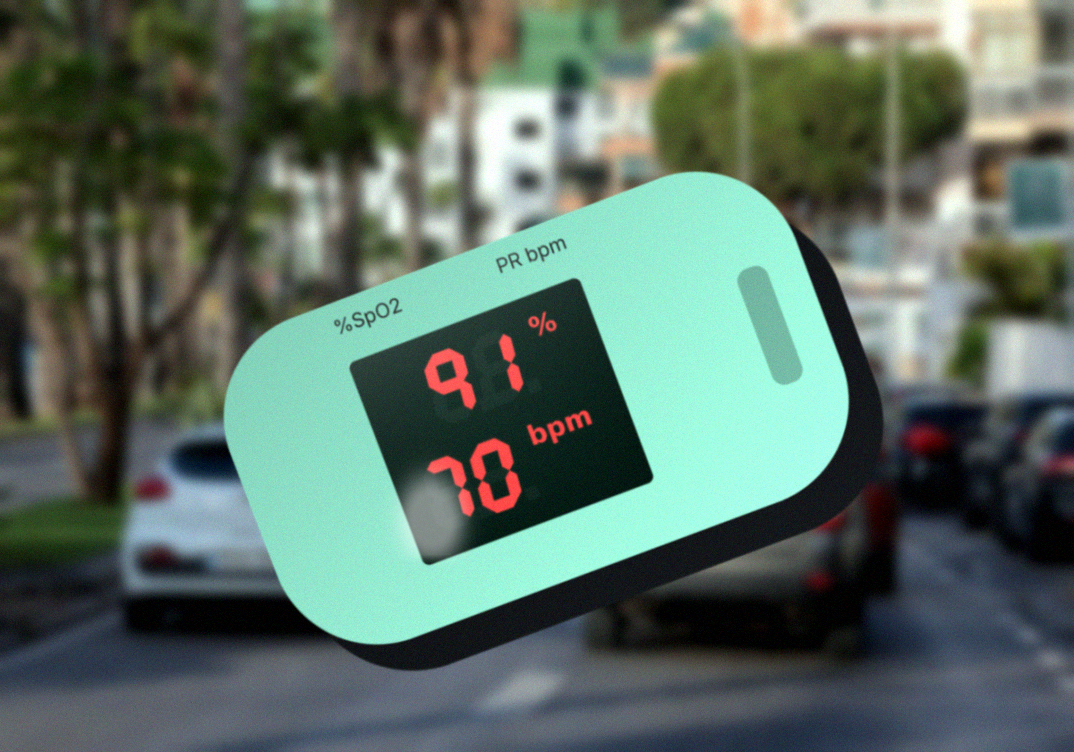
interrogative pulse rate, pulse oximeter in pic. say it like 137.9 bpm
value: 70 bpm
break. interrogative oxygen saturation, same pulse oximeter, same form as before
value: 91 %
